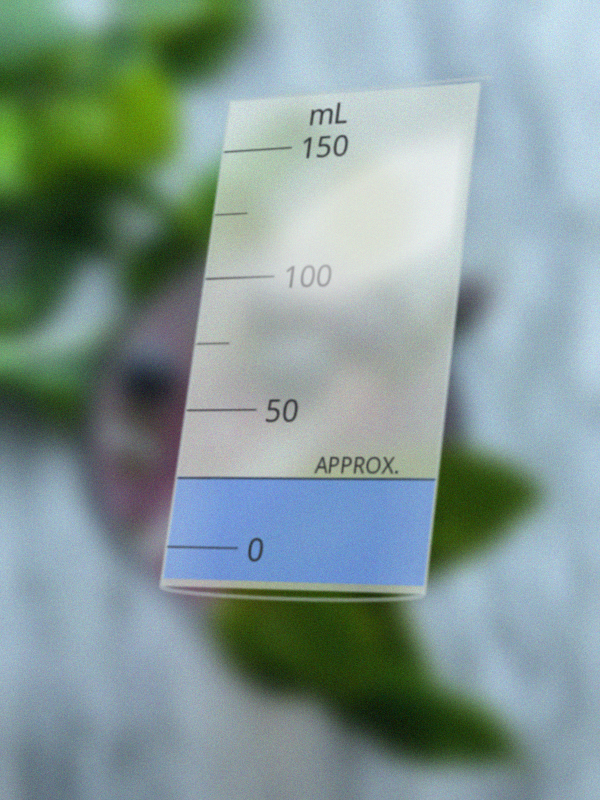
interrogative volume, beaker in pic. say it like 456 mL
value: 25 mL
